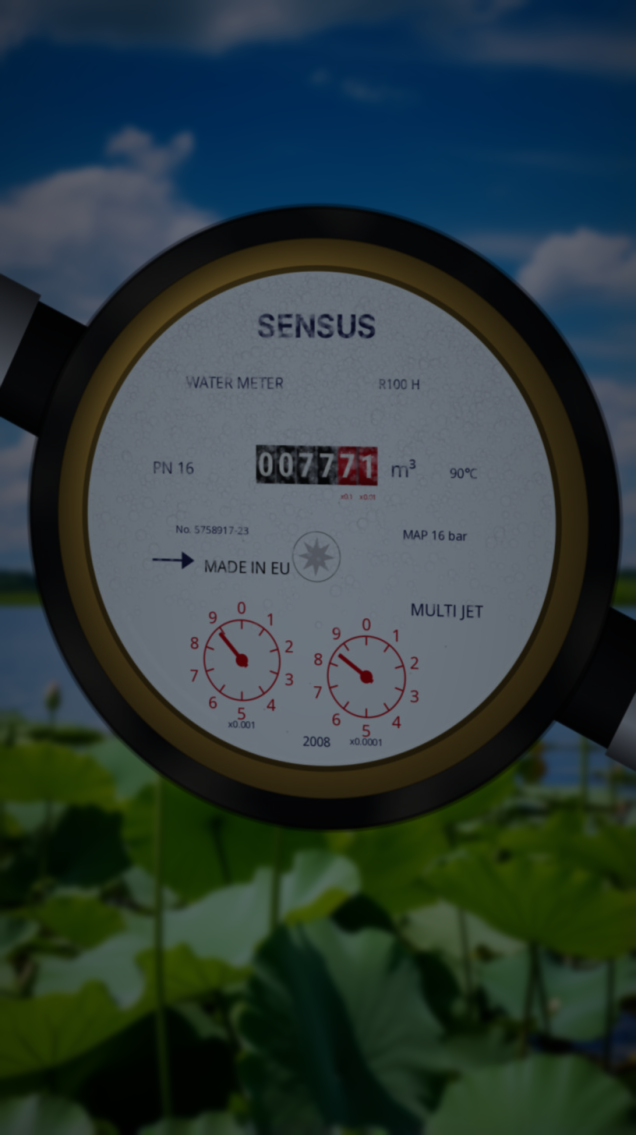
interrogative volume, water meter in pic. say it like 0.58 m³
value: 77.7188 m³
